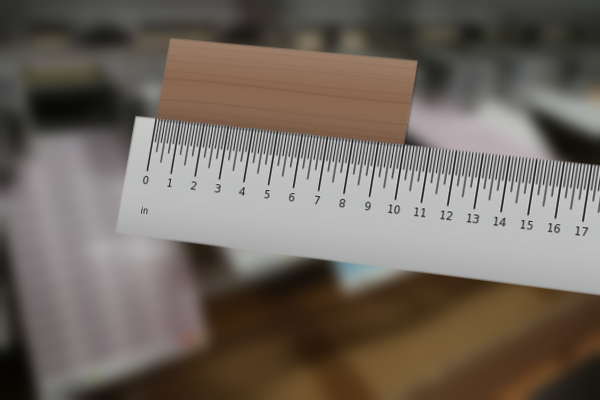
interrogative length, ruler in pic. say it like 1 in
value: 10 in
